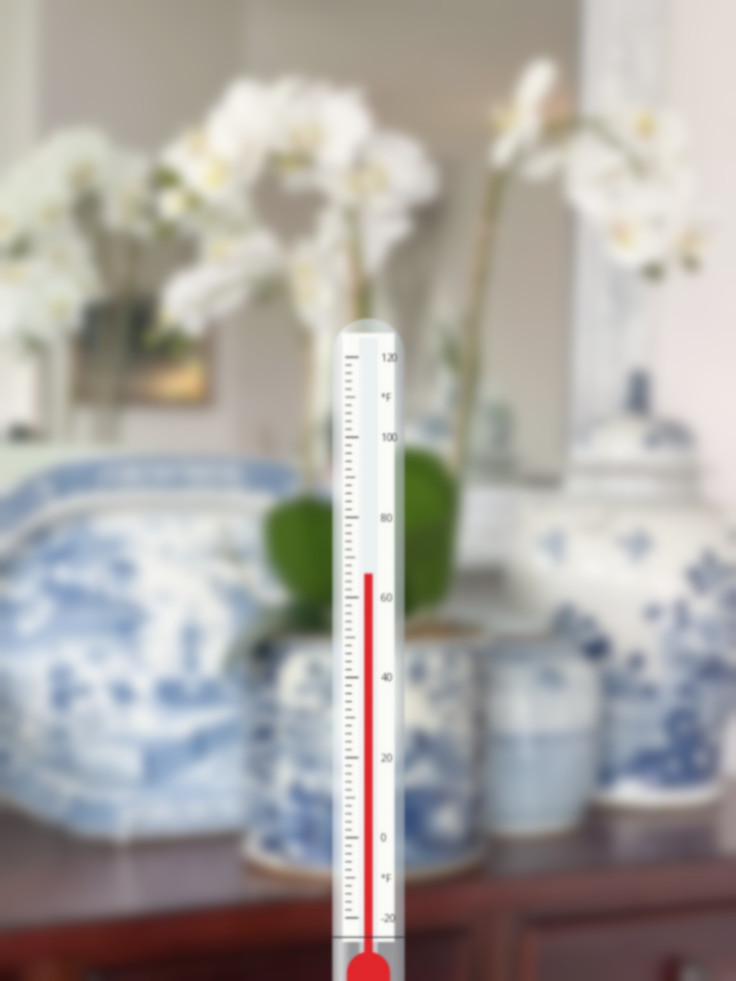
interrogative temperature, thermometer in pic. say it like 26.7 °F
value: 66 °F
